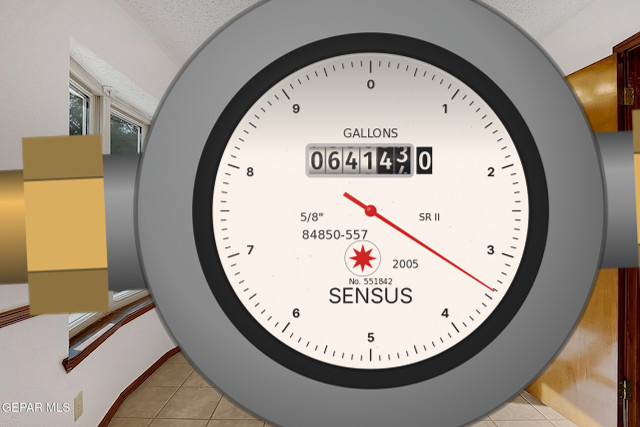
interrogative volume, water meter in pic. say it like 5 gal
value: 641433.4 gal
